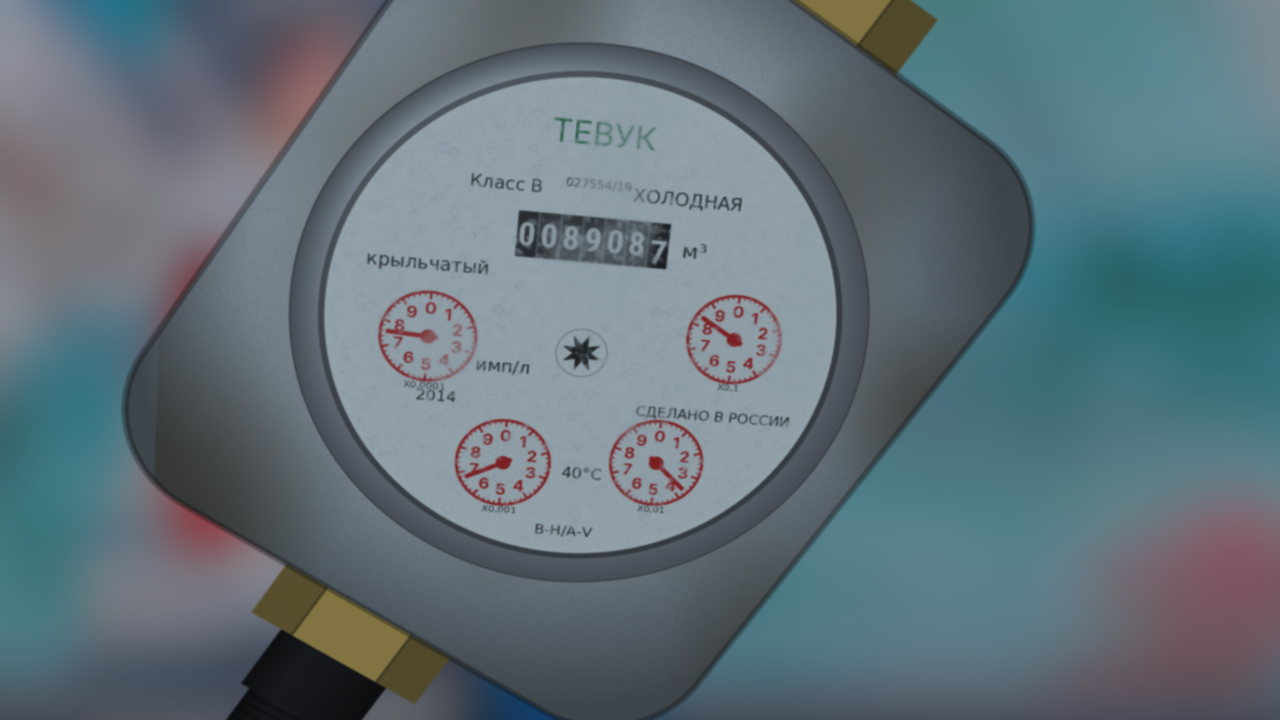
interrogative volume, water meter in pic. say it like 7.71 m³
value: 89086.8367 m³
